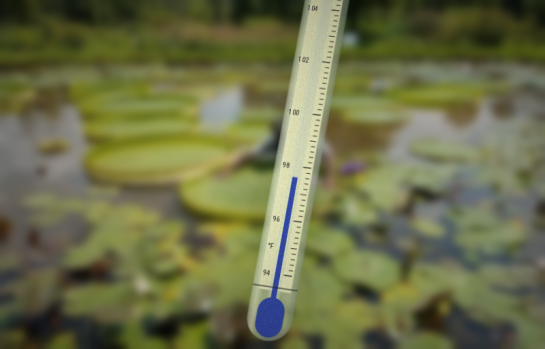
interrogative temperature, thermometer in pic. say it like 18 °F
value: 97.6 °F
